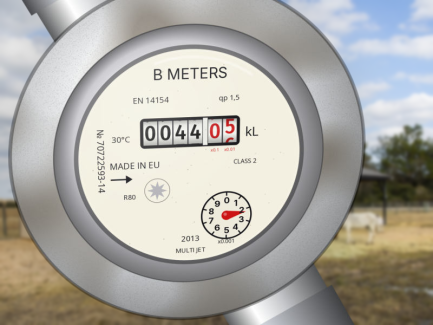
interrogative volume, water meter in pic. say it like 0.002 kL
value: 44.052 kL
